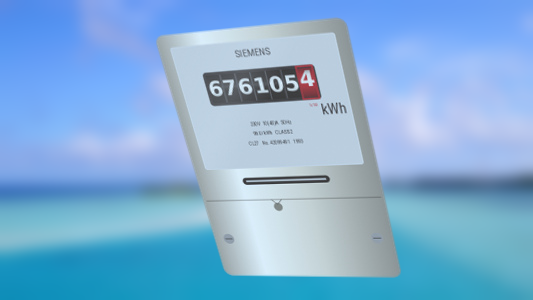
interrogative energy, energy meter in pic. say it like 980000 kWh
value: 676105.4 kWh
